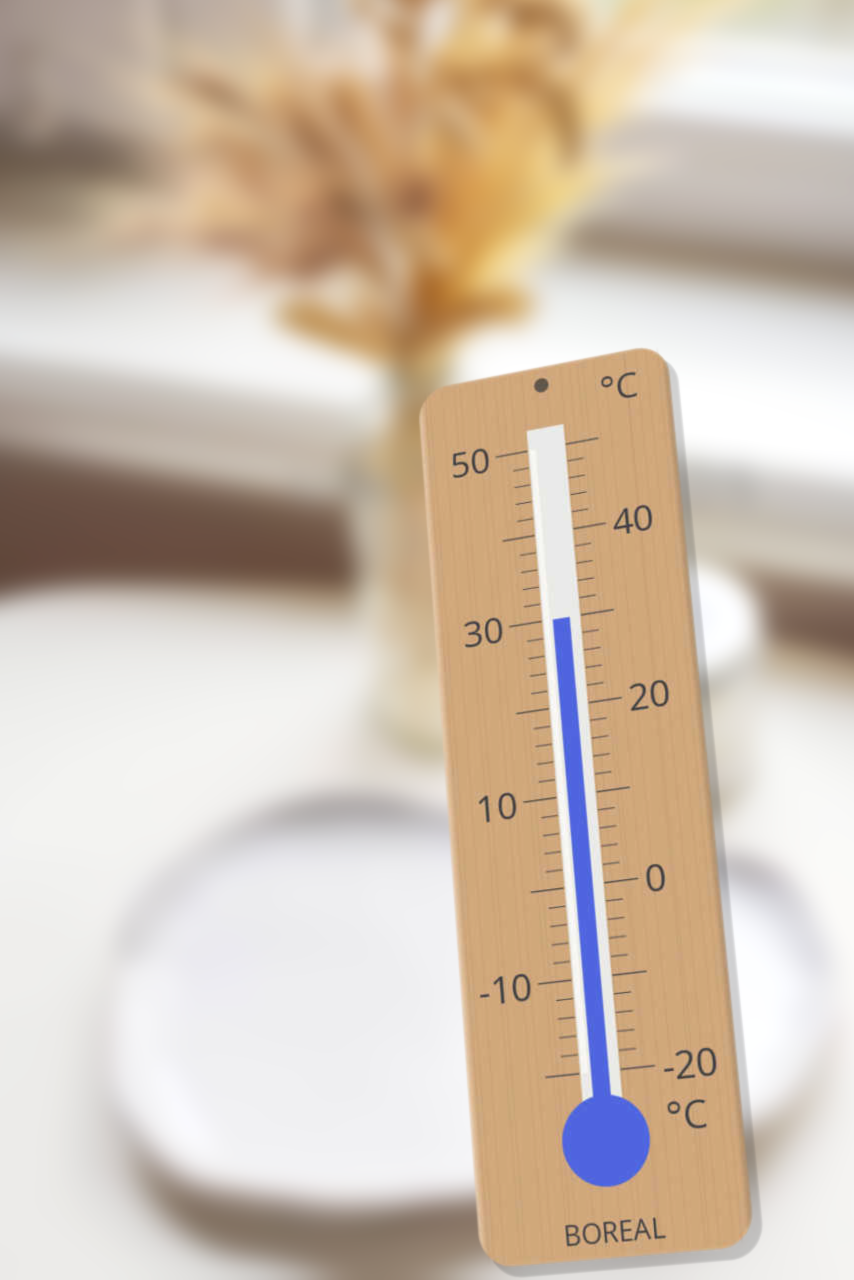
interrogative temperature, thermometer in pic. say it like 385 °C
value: 30 °C
